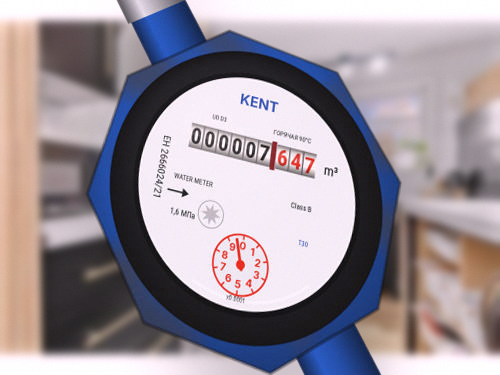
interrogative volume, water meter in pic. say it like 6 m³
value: 7.6469 m³
